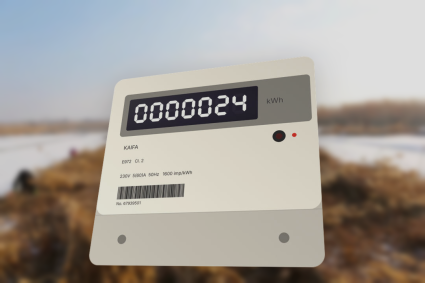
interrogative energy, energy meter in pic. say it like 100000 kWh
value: 24 kWh
